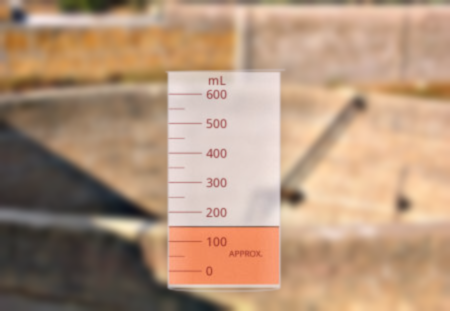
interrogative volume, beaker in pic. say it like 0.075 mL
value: 150 mL
